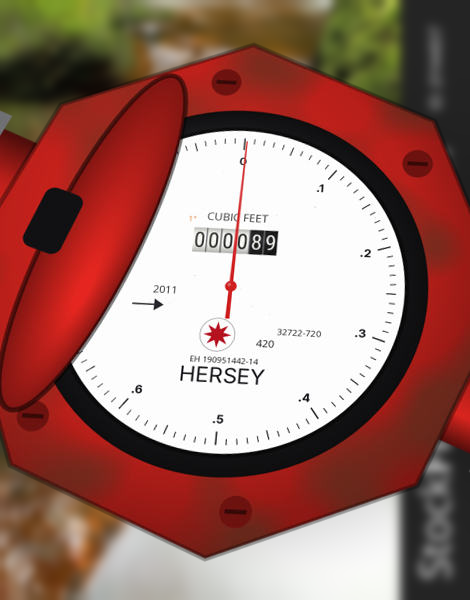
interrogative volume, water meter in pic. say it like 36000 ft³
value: 89.00 ft³
